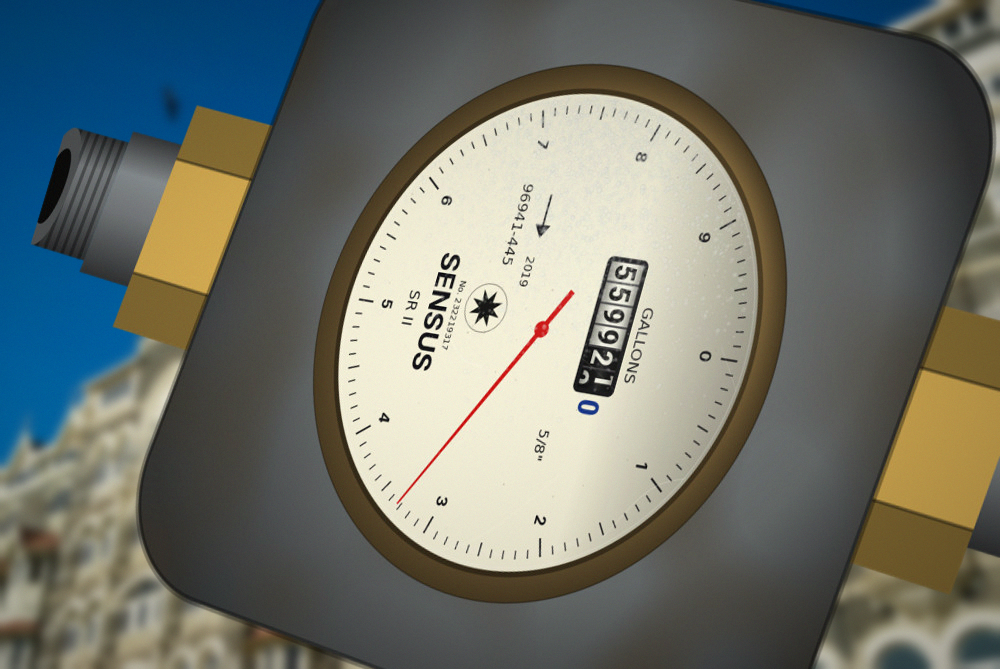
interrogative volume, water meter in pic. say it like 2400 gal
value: 5599213.3 gal
